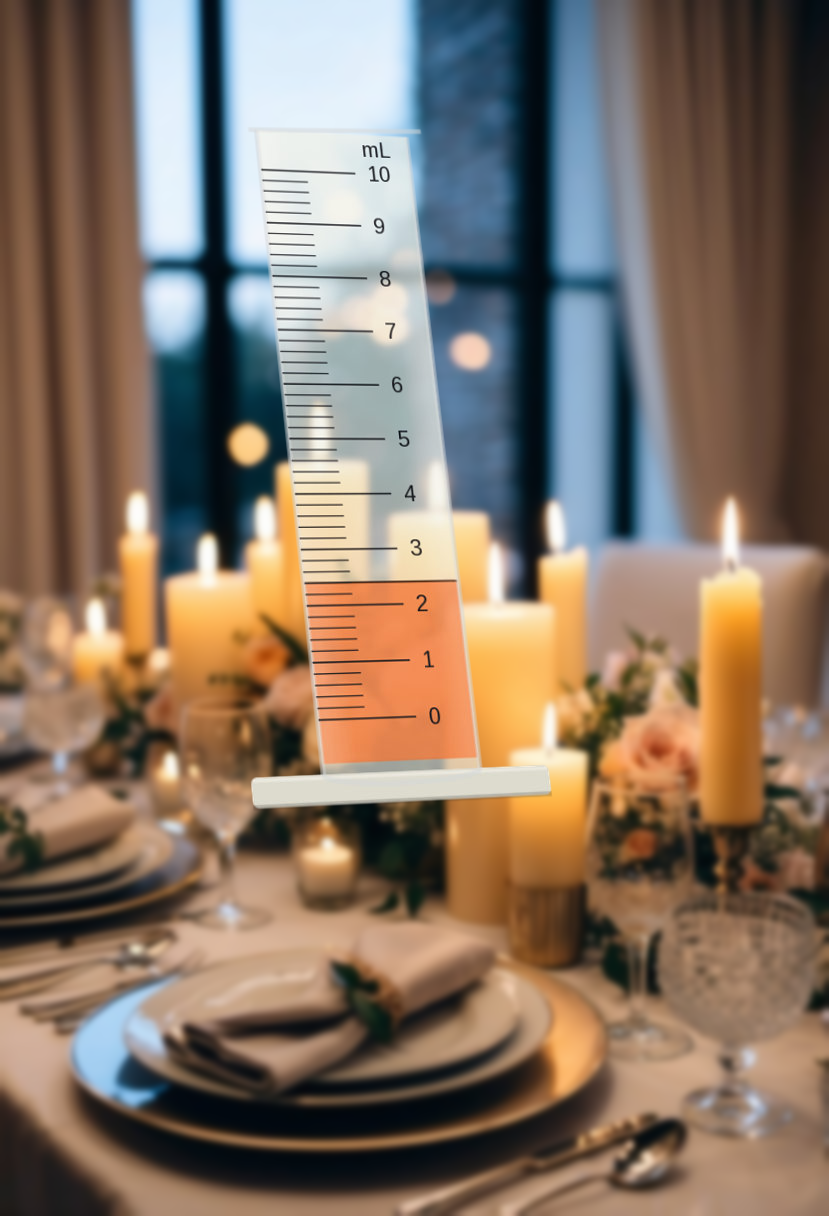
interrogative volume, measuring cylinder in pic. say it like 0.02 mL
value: 2.4 mL
